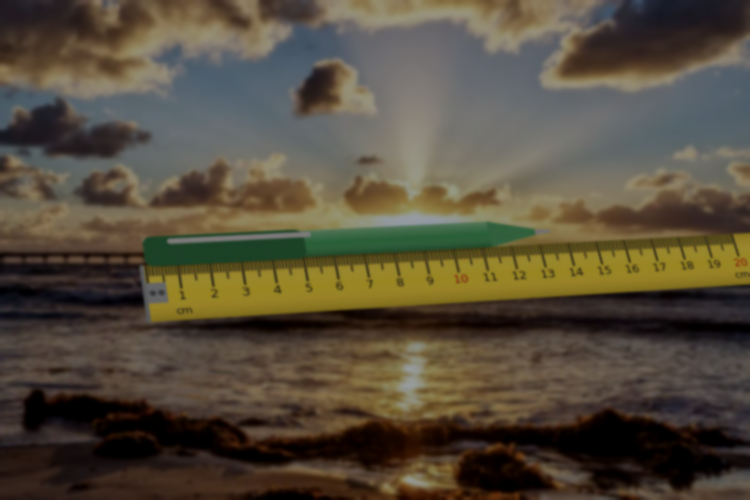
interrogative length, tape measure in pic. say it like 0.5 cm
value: 13.5 cm
